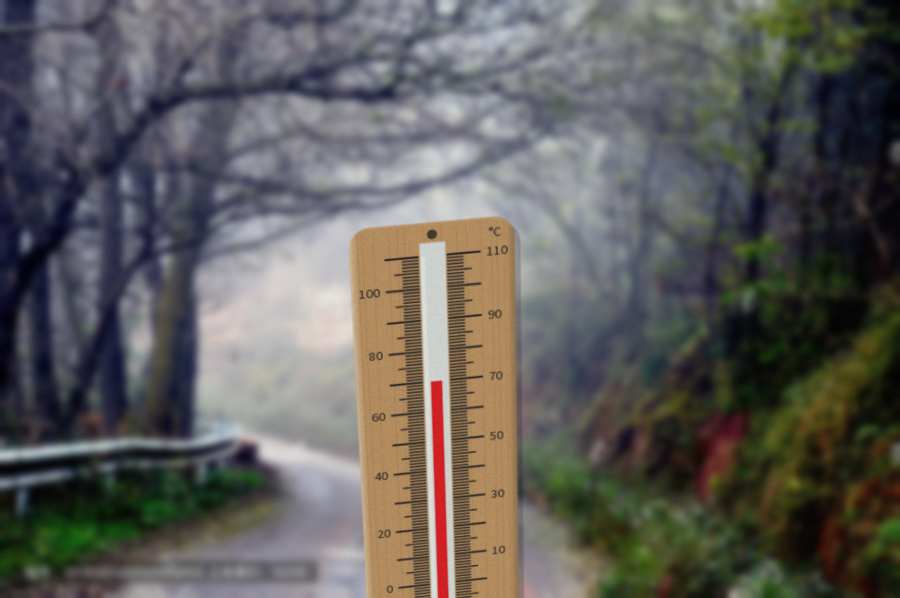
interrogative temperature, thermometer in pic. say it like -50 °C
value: 70 °C
